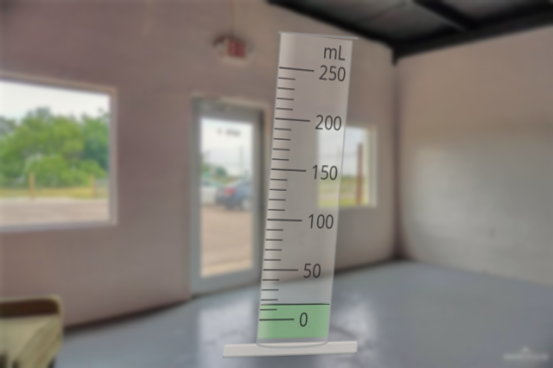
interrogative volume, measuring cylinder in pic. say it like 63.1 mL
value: 15 mL
